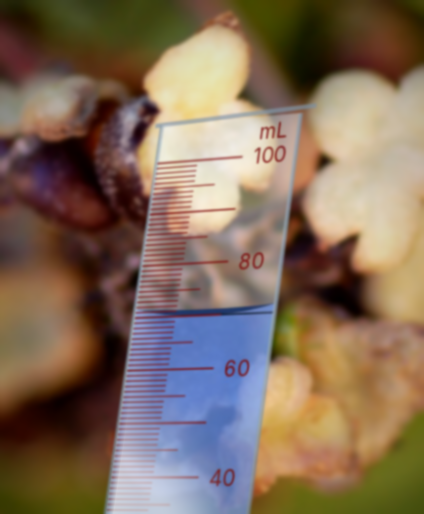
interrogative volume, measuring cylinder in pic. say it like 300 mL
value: 70 mL
